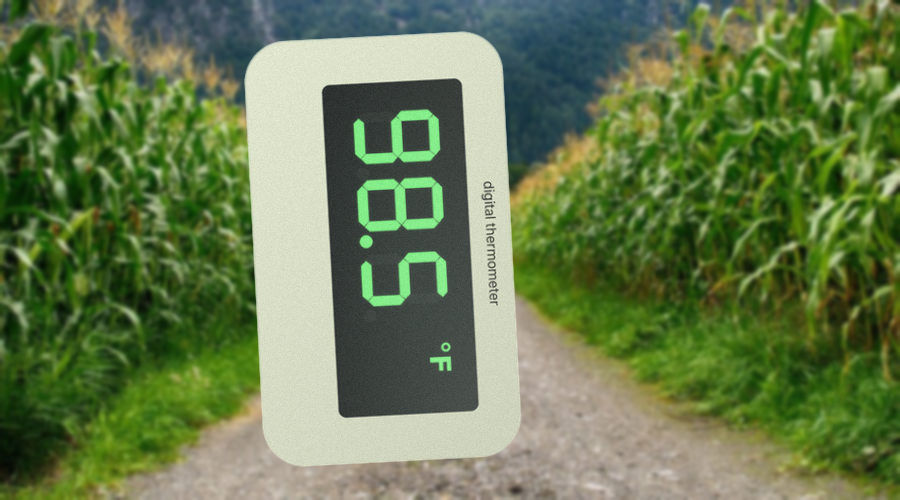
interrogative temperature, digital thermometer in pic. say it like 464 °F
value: 98.5 °F
